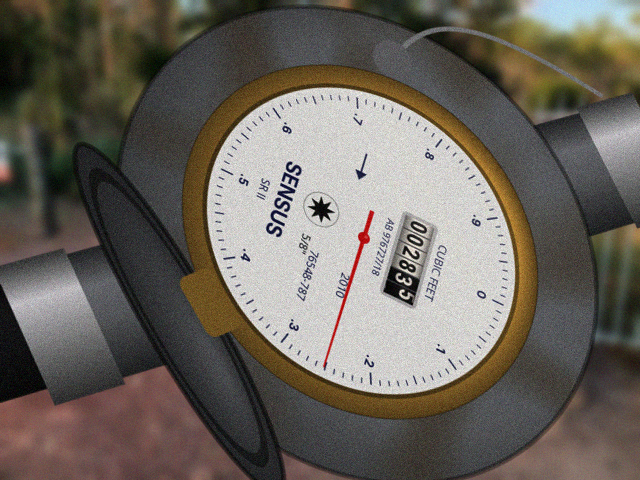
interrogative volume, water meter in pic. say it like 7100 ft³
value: 2835.25 ft³
